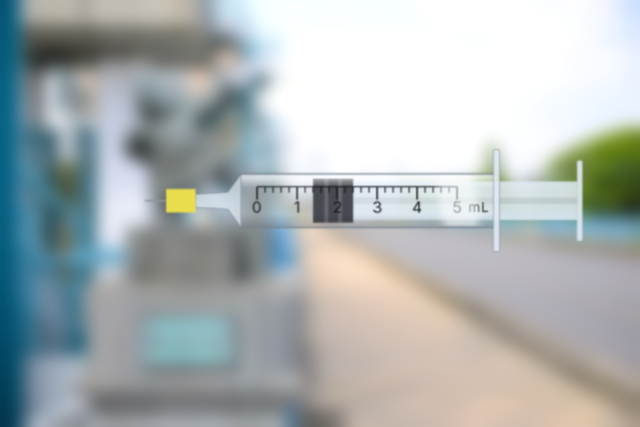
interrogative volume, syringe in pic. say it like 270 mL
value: 1.4 mL
